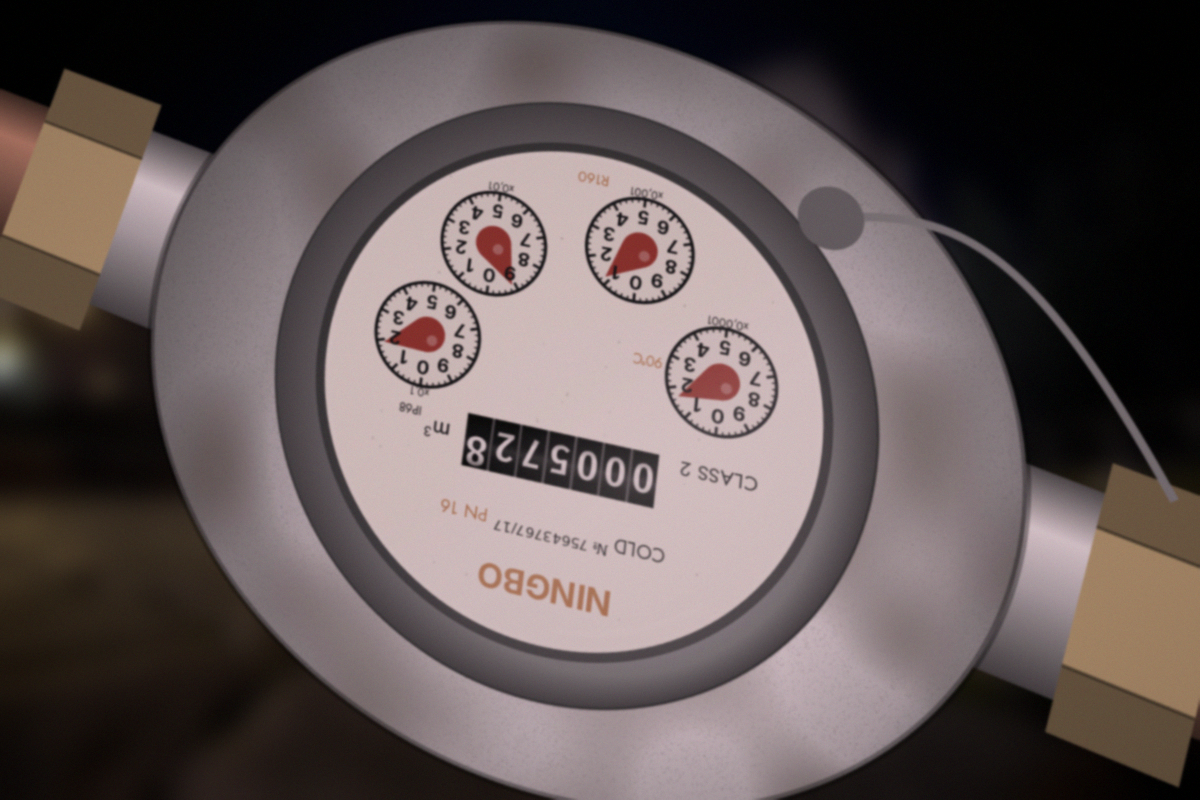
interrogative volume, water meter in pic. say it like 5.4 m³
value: 5728.1911 m³
